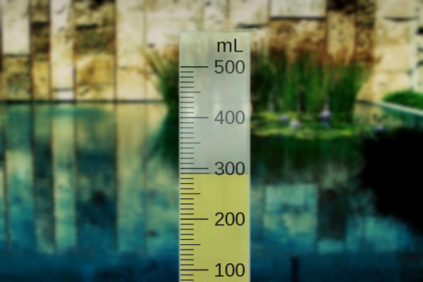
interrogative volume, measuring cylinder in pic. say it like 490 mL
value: 290 mL
